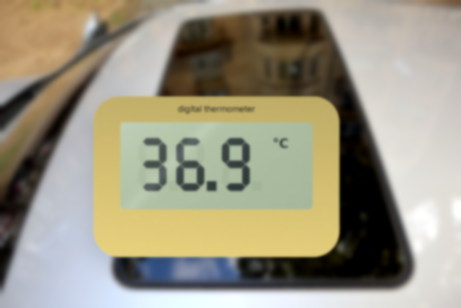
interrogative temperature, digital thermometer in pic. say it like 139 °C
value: 36.9 °C
